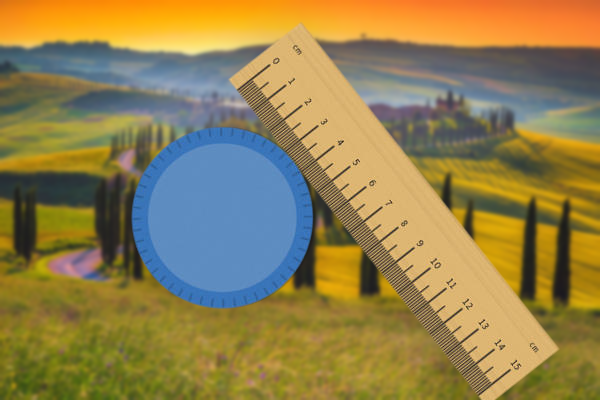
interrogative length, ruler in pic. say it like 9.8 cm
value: 7 cm
